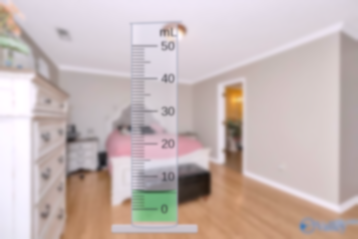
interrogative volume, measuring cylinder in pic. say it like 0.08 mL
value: 5 mL
